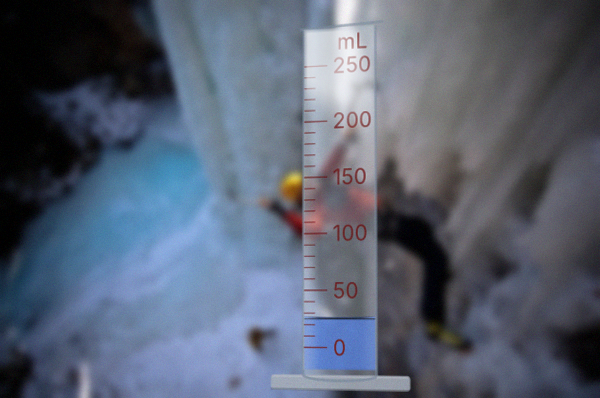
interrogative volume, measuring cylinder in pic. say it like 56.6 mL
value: 25 mL
